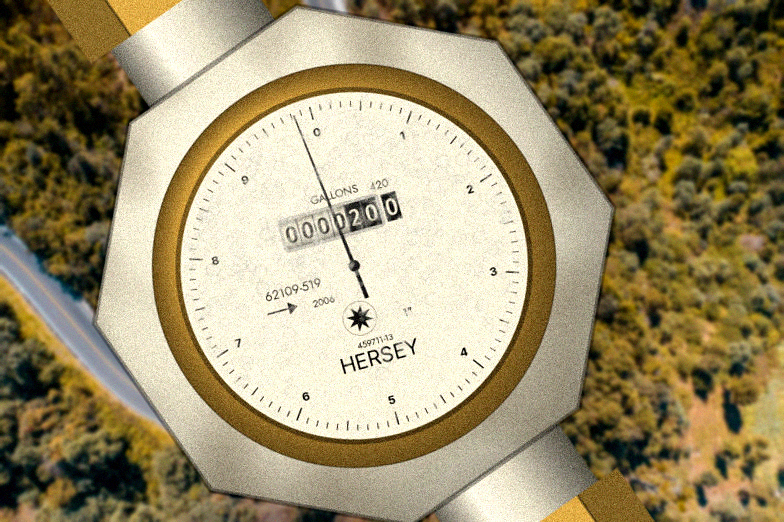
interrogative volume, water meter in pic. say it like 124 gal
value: 199.8 gal
